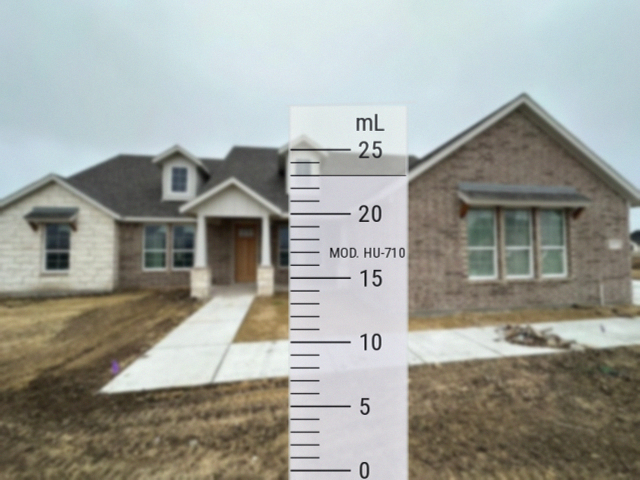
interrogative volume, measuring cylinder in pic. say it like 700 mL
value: 23 mL
